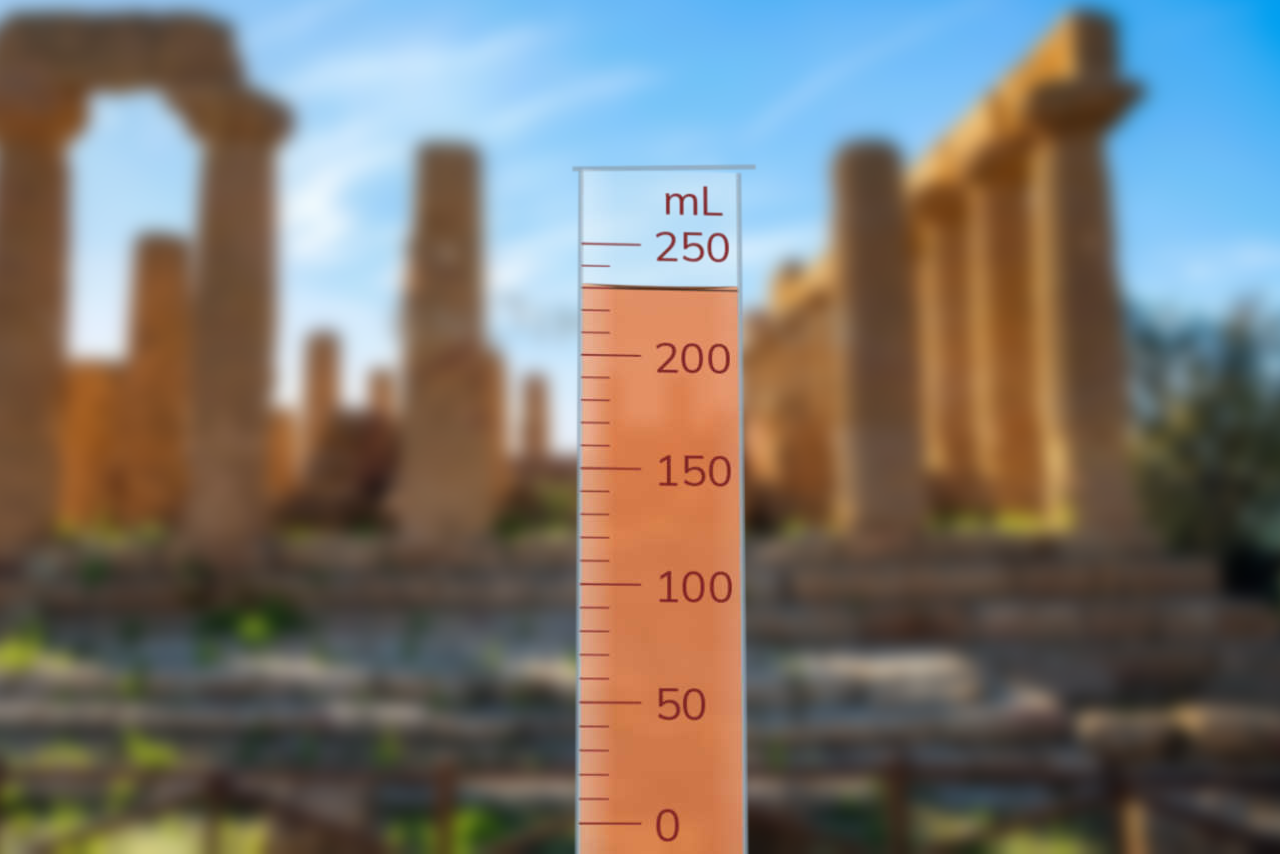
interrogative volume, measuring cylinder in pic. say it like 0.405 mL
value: 230 mL
